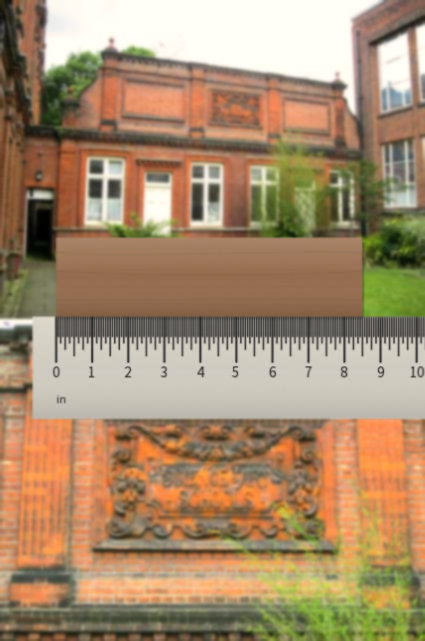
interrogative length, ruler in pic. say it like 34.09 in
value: 8.5 in
